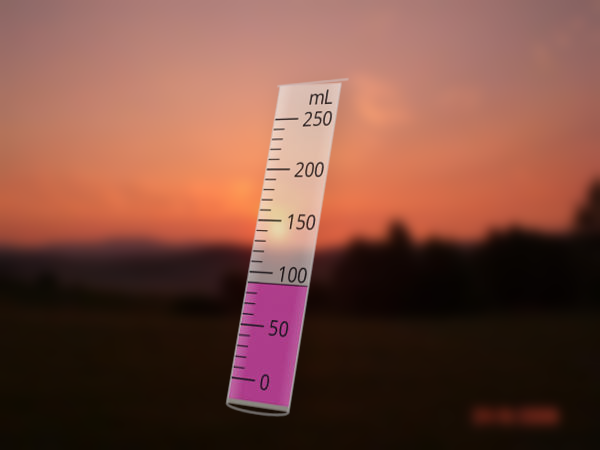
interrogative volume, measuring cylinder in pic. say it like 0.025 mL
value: 90 mL
